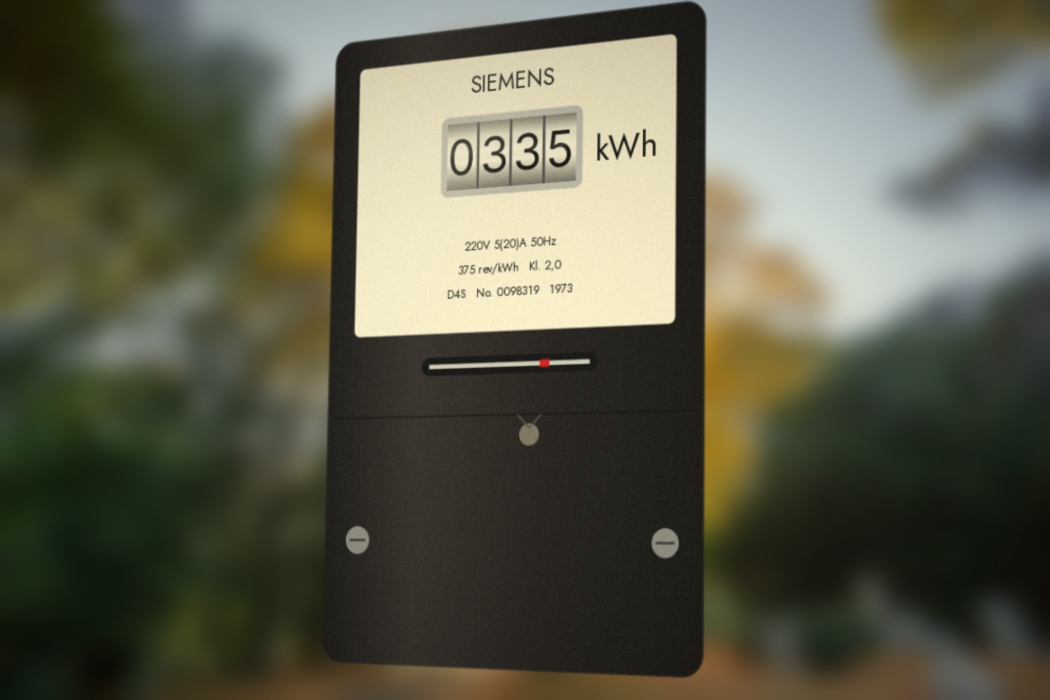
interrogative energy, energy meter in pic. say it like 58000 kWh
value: 335 kWh
